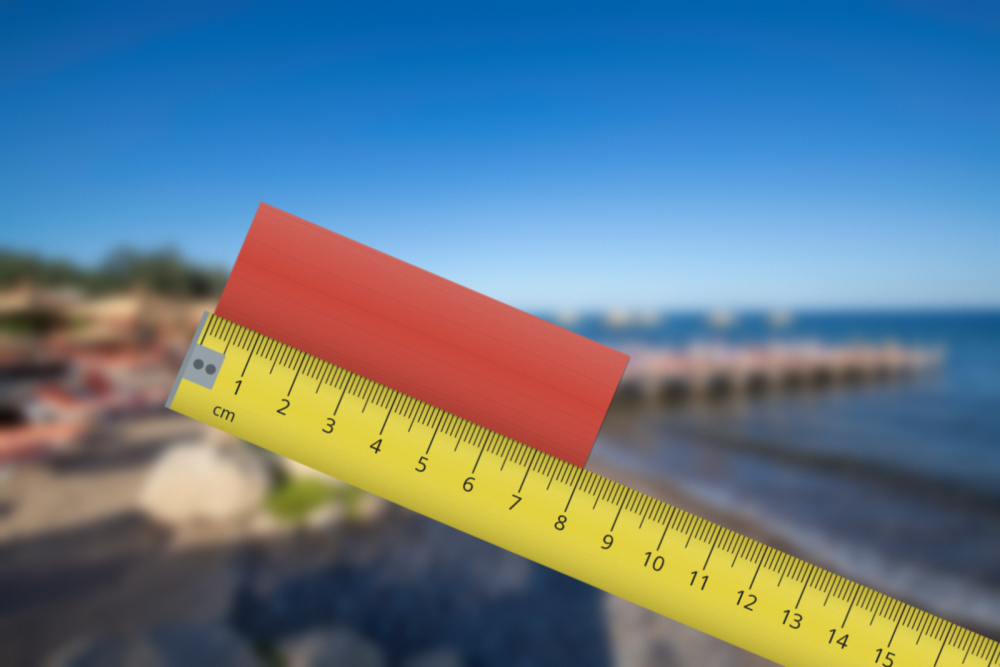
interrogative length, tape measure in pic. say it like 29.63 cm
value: 8 cm
